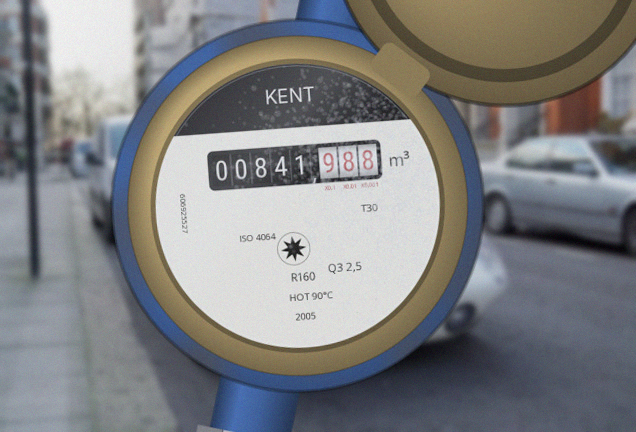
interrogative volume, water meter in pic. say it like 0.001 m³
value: 841.988 m³
